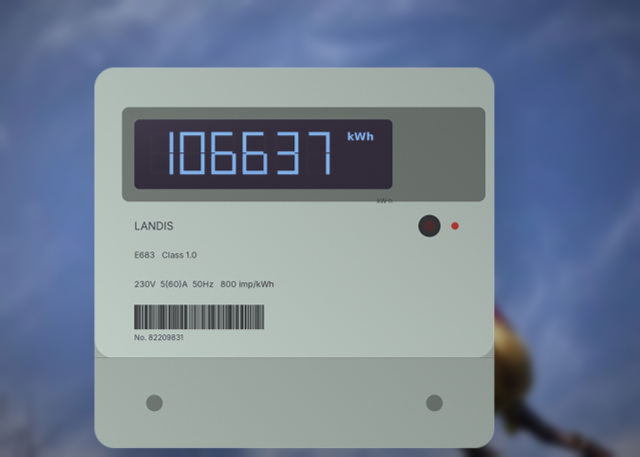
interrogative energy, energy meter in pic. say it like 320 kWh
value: 106637 kWh
